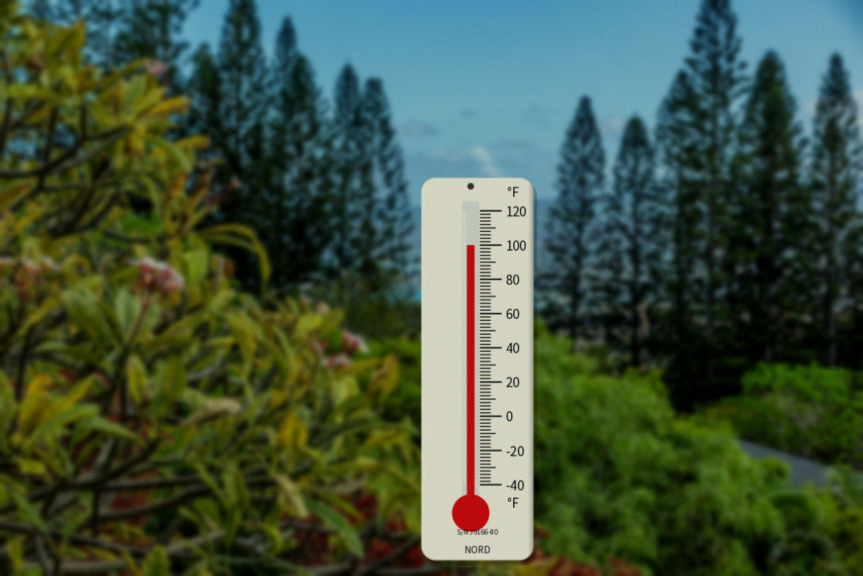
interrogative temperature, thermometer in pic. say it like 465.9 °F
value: 100 °F
